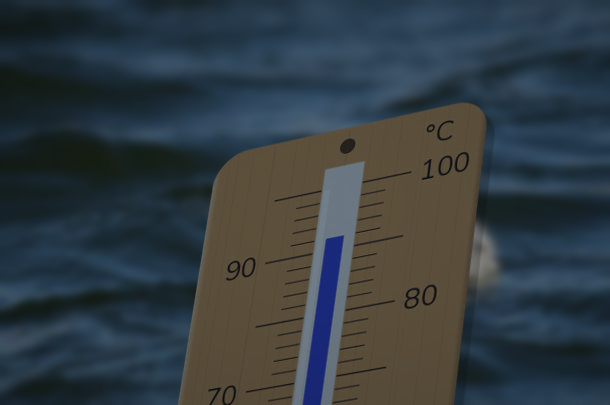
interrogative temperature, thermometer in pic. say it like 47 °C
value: 92 °C
